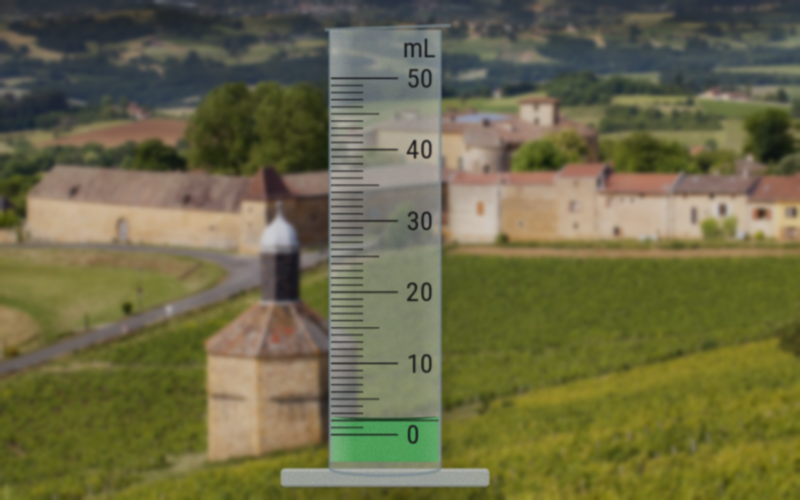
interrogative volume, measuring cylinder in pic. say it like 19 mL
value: 2 mL
